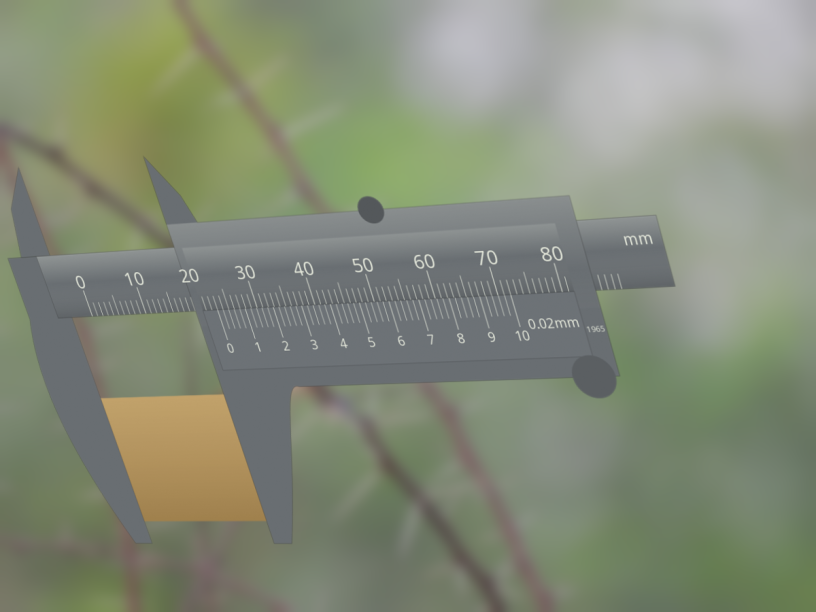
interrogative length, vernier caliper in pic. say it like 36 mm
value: 23.0 mm
